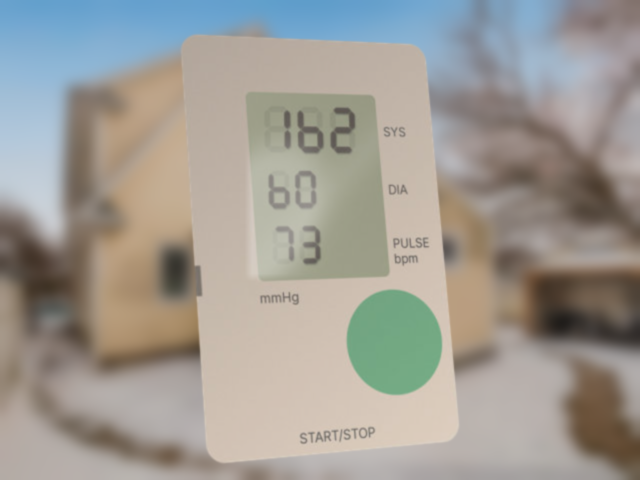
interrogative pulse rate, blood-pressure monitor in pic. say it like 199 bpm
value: 73 bpm
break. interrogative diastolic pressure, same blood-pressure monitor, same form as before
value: 60 mmHg
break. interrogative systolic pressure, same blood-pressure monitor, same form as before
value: 162 mmHg
